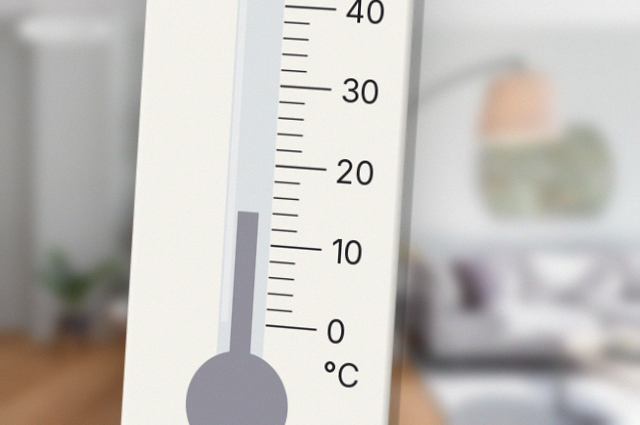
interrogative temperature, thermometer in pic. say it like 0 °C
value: 14 °C
